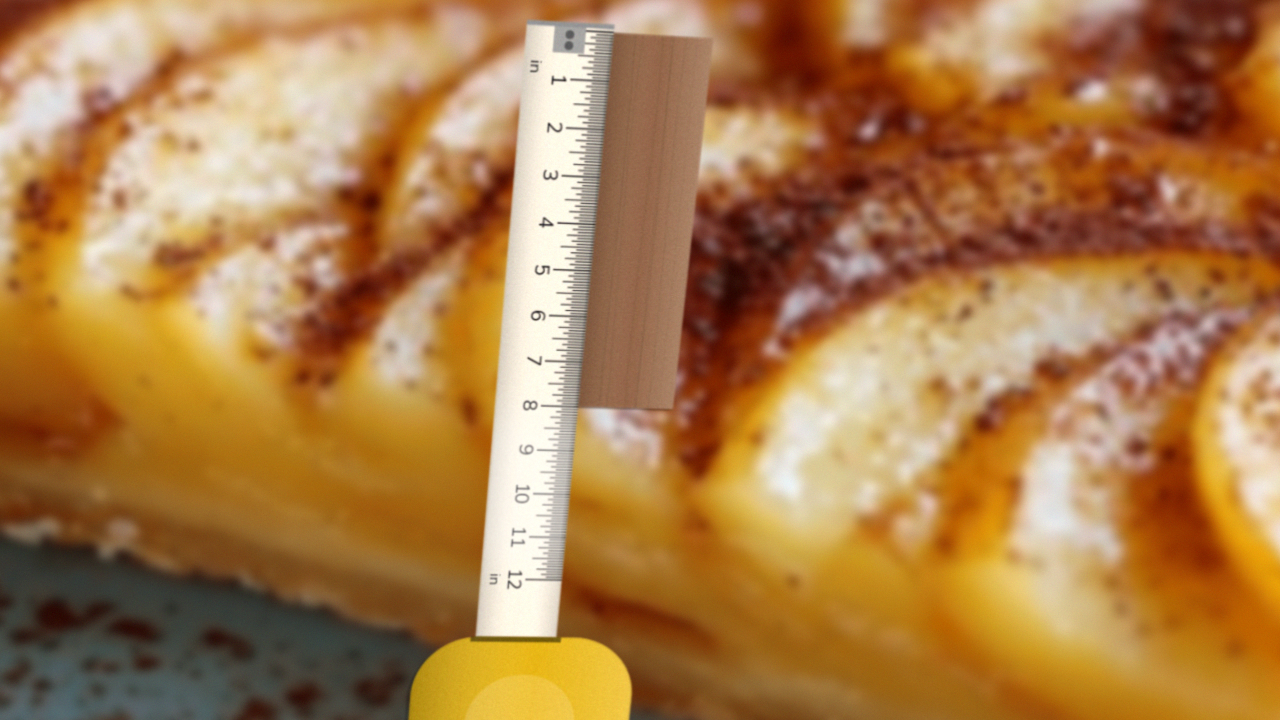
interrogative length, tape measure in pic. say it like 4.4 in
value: 8 in
